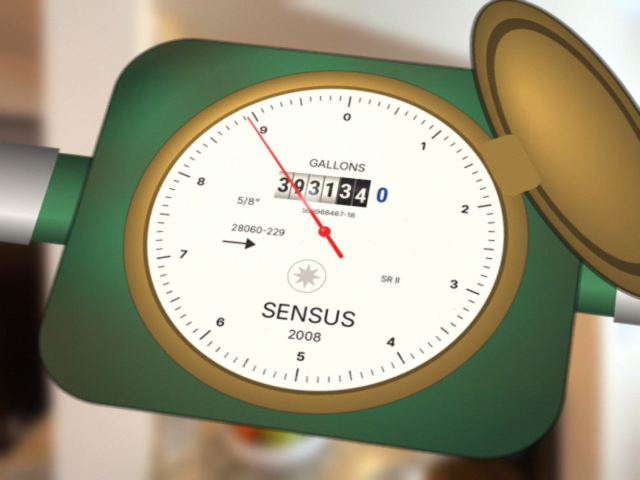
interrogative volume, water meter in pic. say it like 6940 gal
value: 3931338.9 gal
